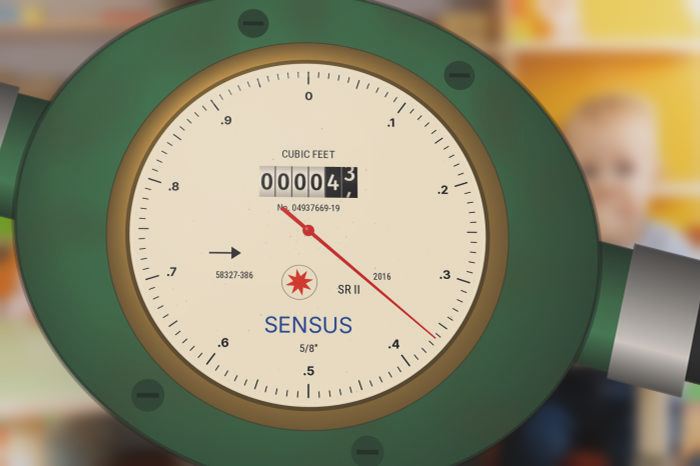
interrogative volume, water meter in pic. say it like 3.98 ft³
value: 43.36 ft³
